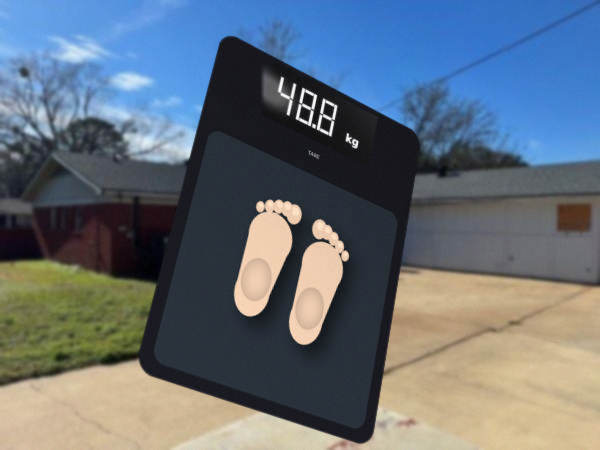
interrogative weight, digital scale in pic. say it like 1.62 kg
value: 48.8 kg
